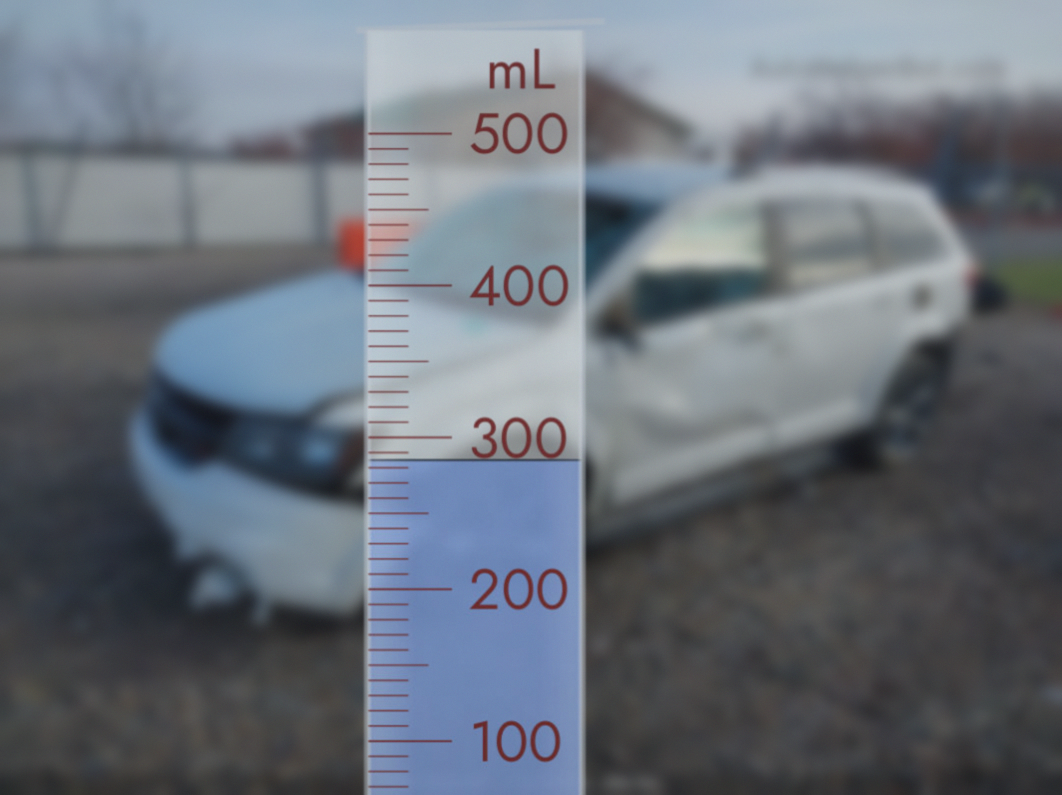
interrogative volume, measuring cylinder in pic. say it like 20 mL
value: 285 mL
